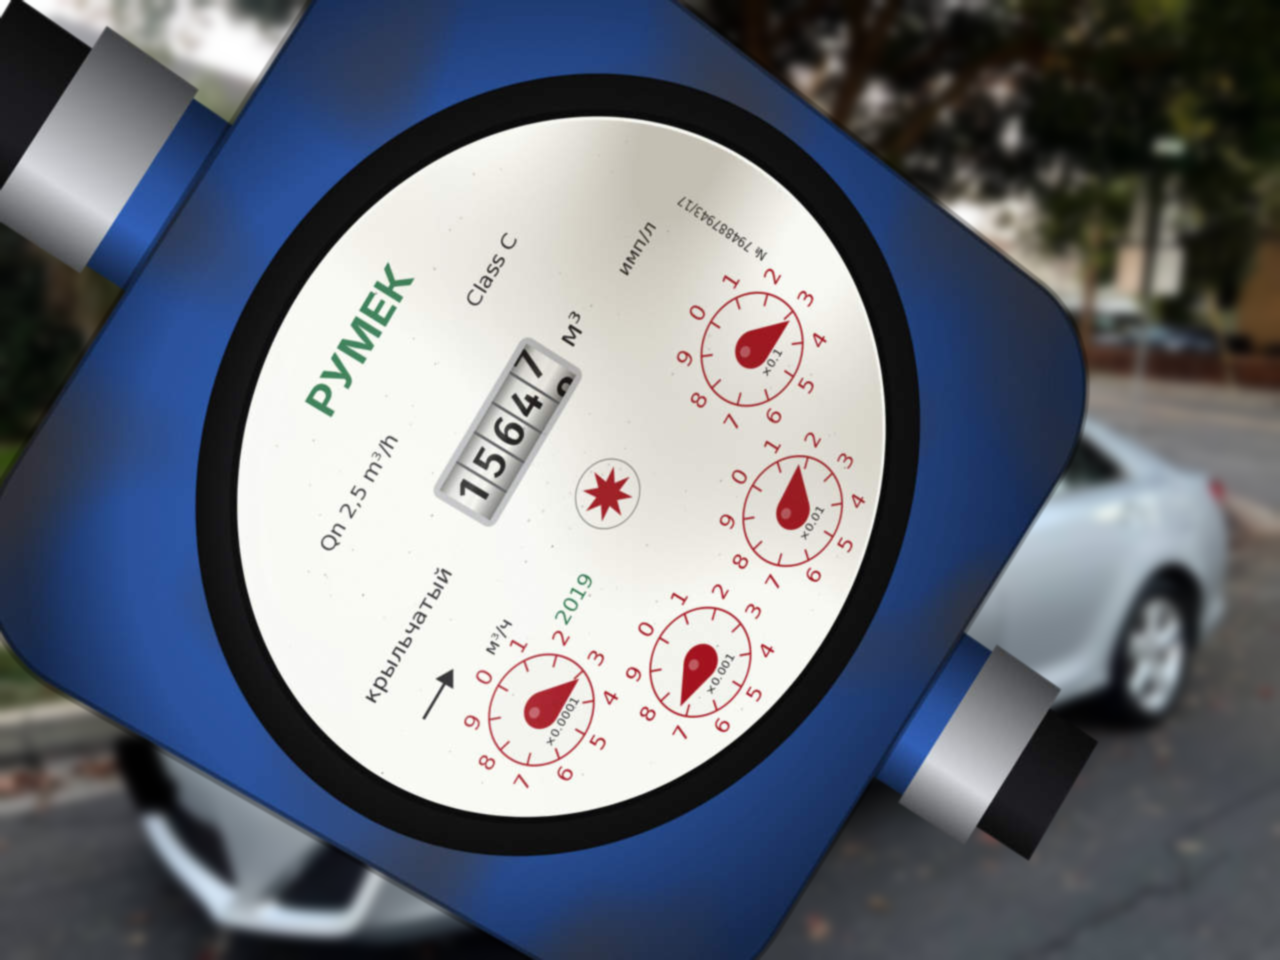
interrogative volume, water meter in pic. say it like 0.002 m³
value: 15647.3173 m³
